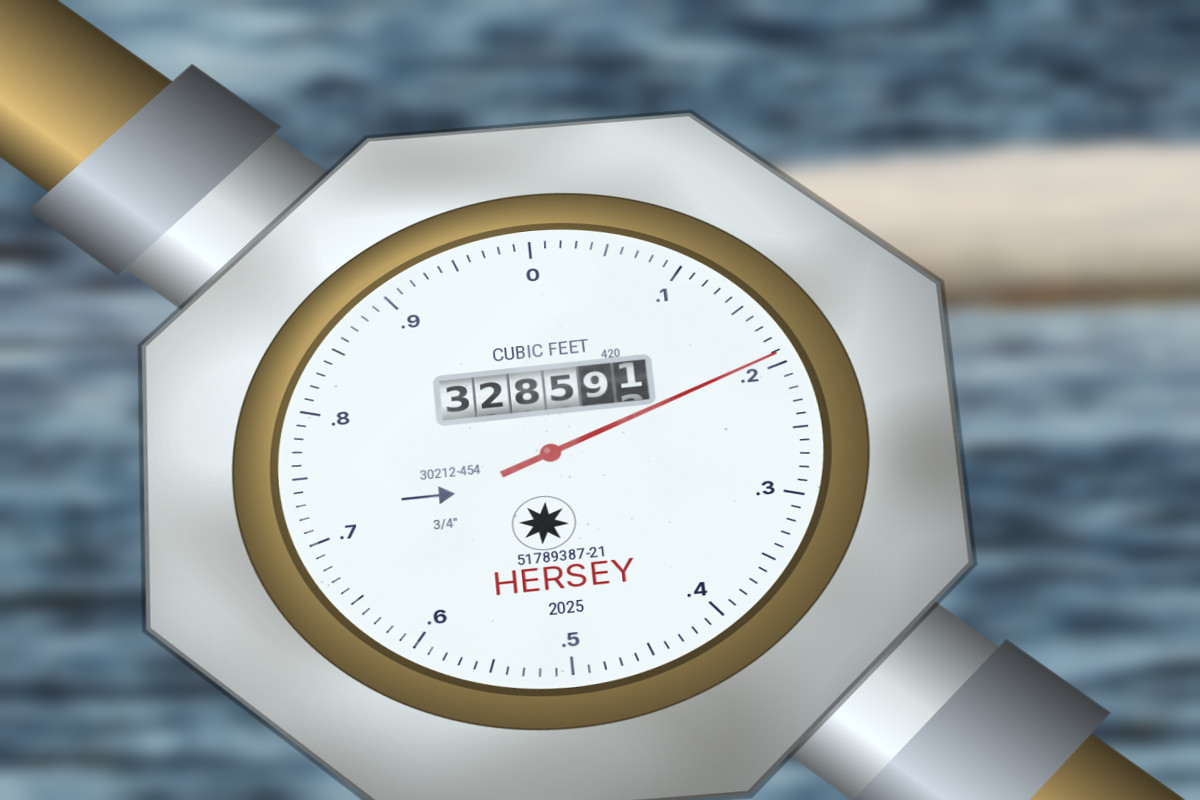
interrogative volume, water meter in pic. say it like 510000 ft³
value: 328591.19 ft³
